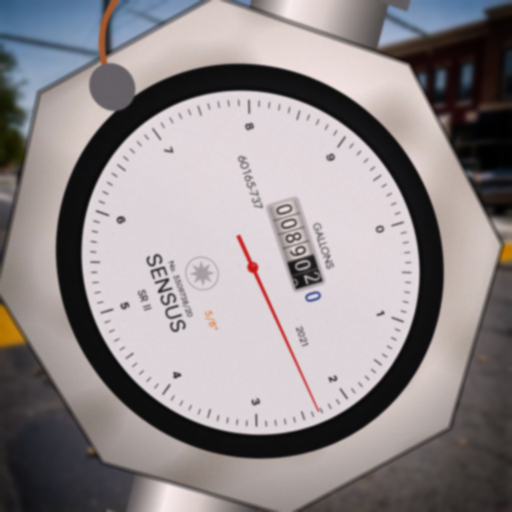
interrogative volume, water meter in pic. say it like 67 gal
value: 89022.3 gal
